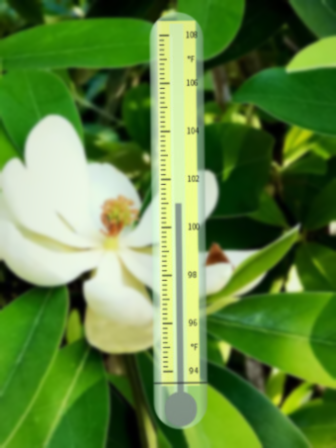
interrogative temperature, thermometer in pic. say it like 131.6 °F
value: 101 °F
